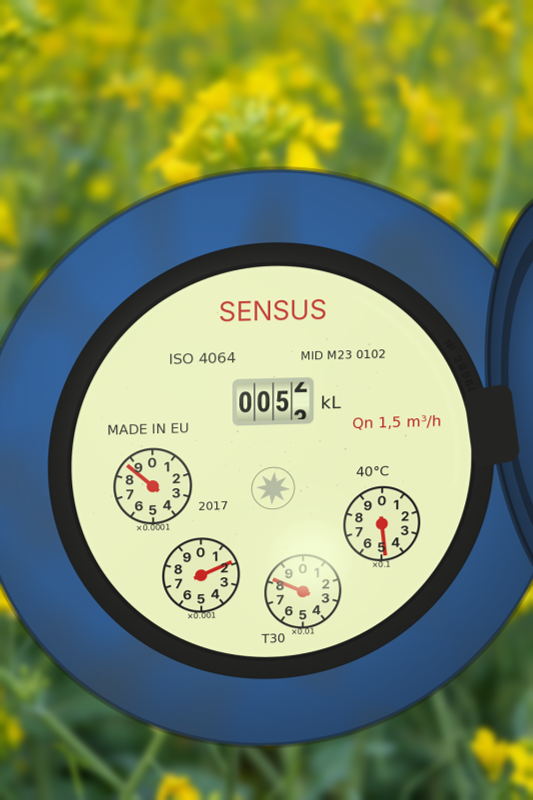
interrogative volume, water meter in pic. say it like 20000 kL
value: 52.4818 kL
